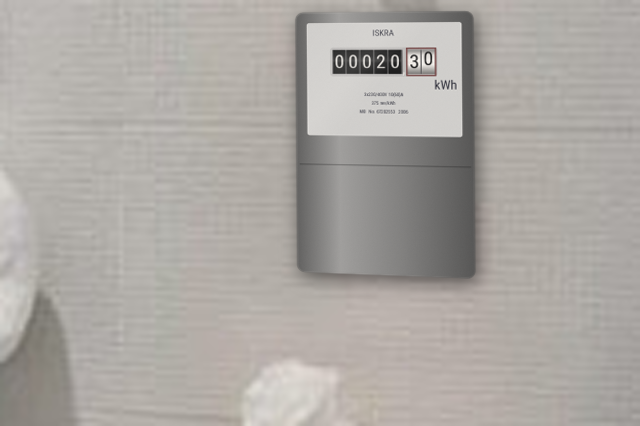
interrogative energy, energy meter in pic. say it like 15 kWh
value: 20.30 kWh
